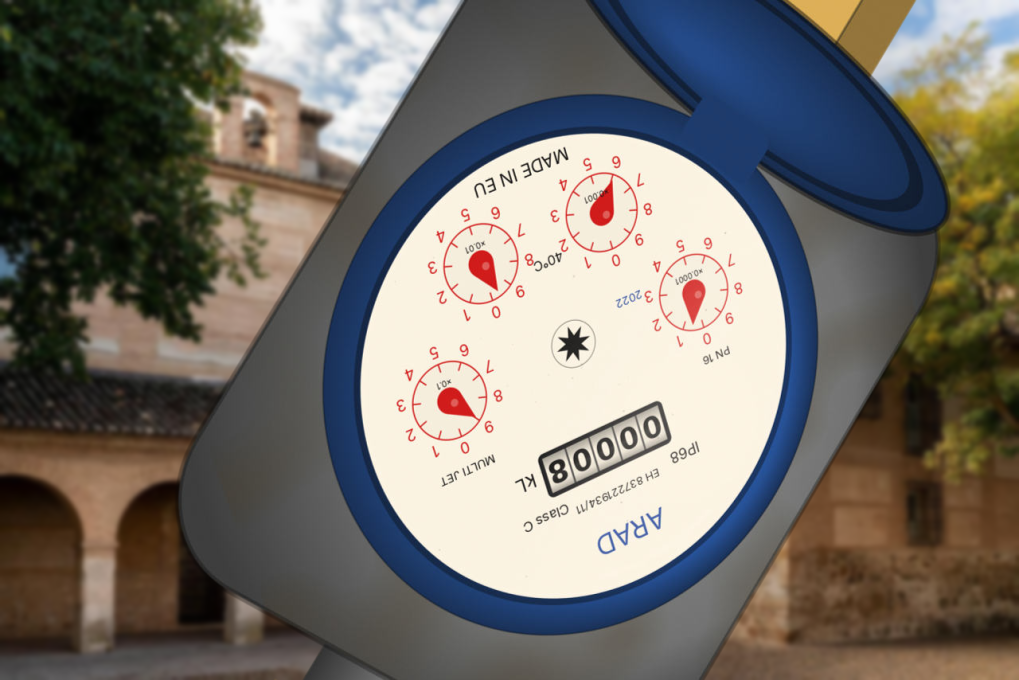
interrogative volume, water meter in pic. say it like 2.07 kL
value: 8.8960 kL
